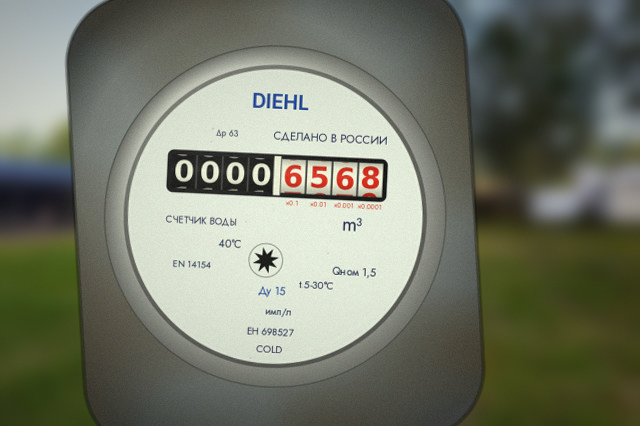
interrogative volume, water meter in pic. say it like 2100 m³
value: 0.6568 m³
